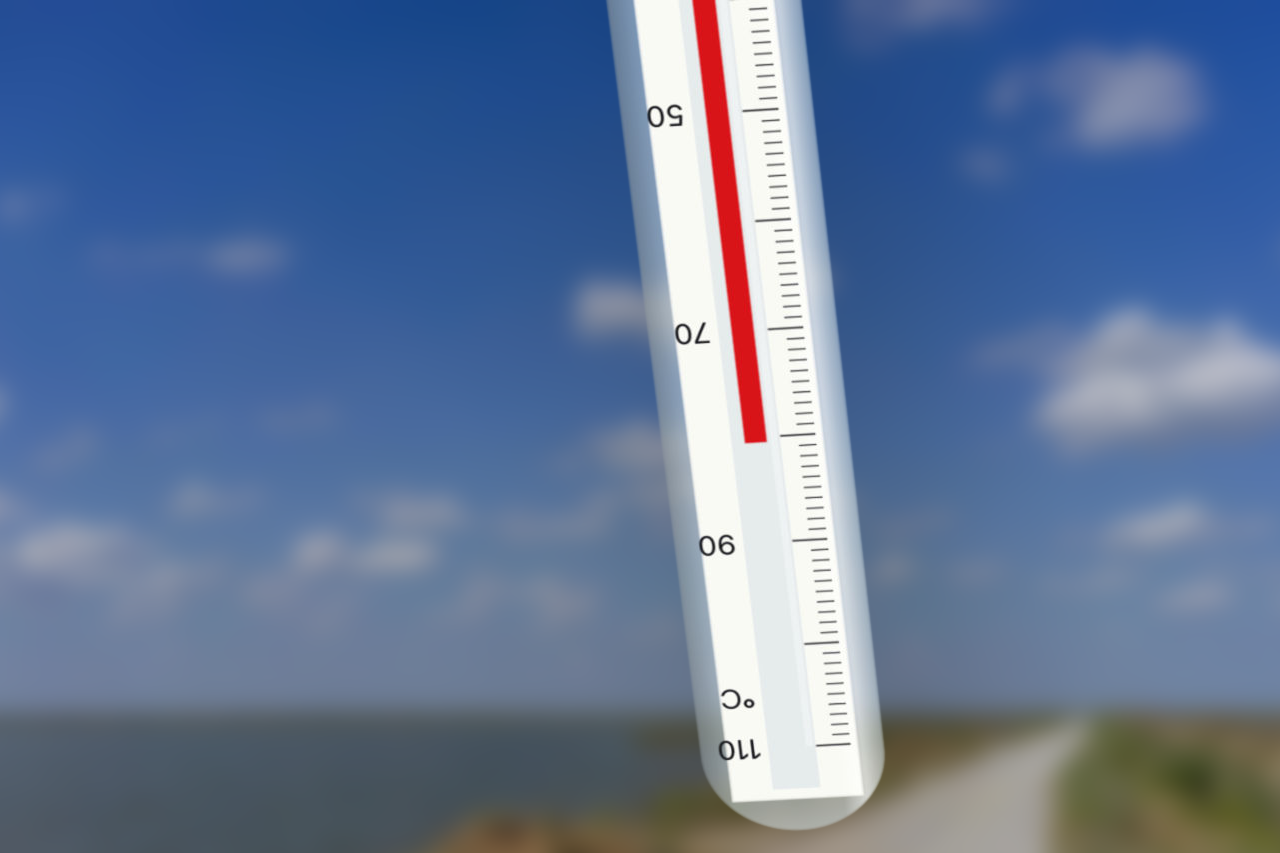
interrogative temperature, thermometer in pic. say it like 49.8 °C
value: 80.5 °C
